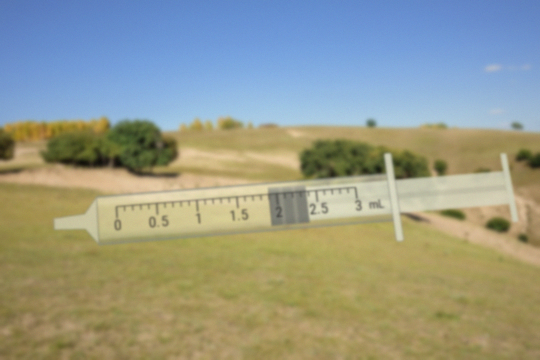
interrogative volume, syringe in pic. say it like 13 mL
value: 1.9 mL
